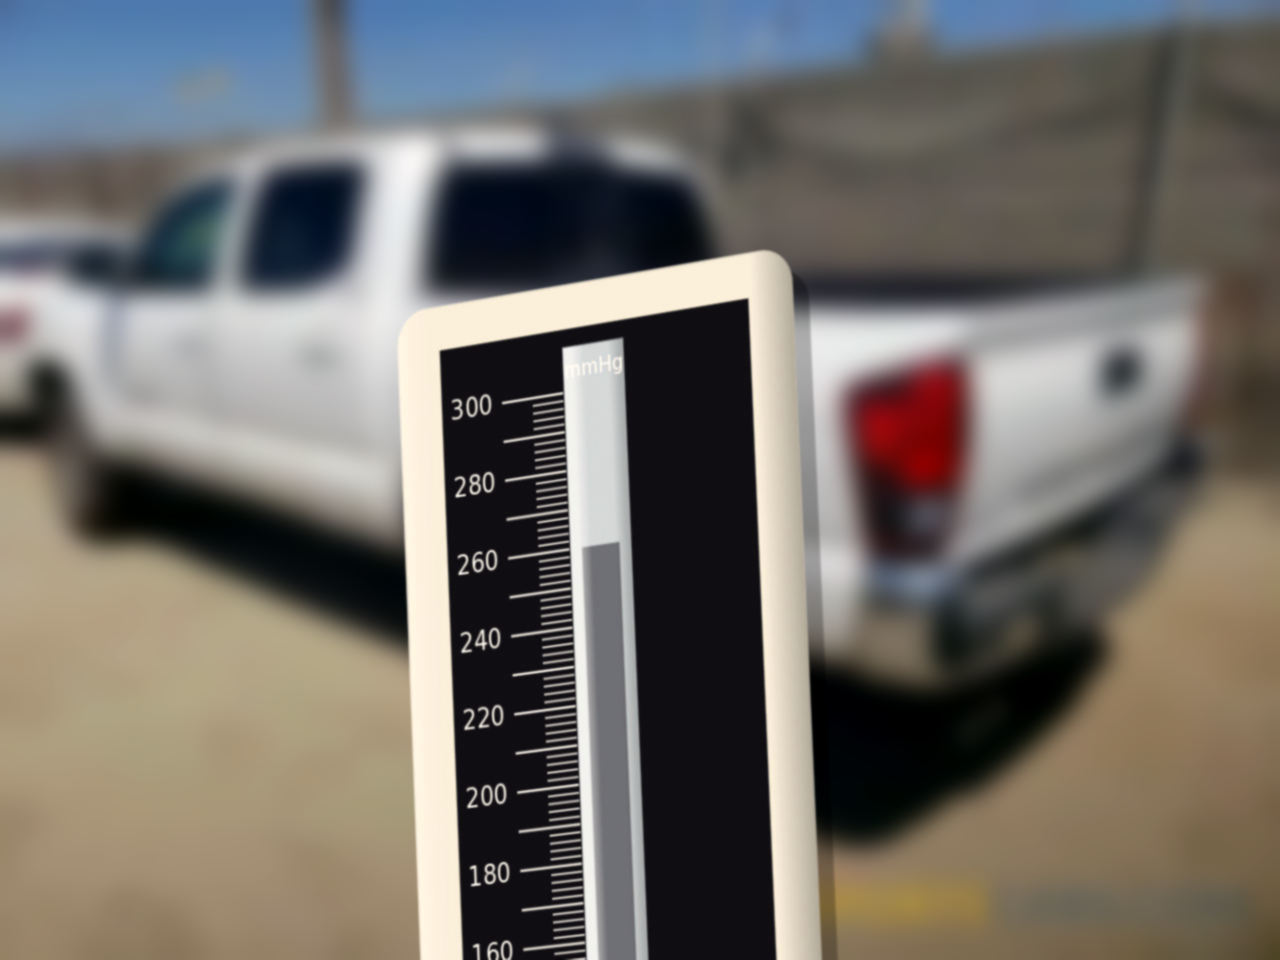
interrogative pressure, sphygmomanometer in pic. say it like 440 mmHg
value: 260 mmHg
